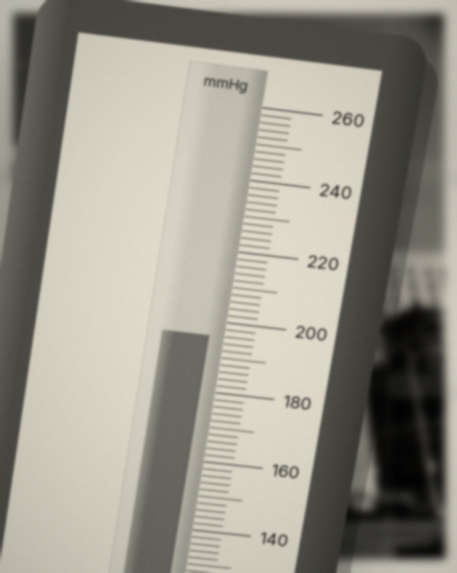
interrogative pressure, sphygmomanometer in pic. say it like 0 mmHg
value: 196 mmHg
